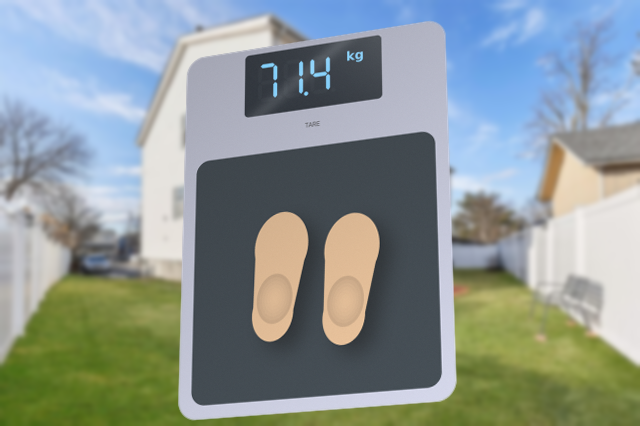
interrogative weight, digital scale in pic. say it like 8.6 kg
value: 71.4 kg
